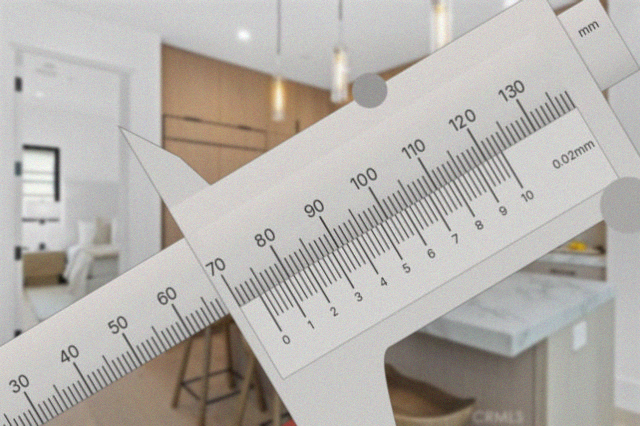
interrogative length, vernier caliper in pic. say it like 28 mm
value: 74.0 mm
